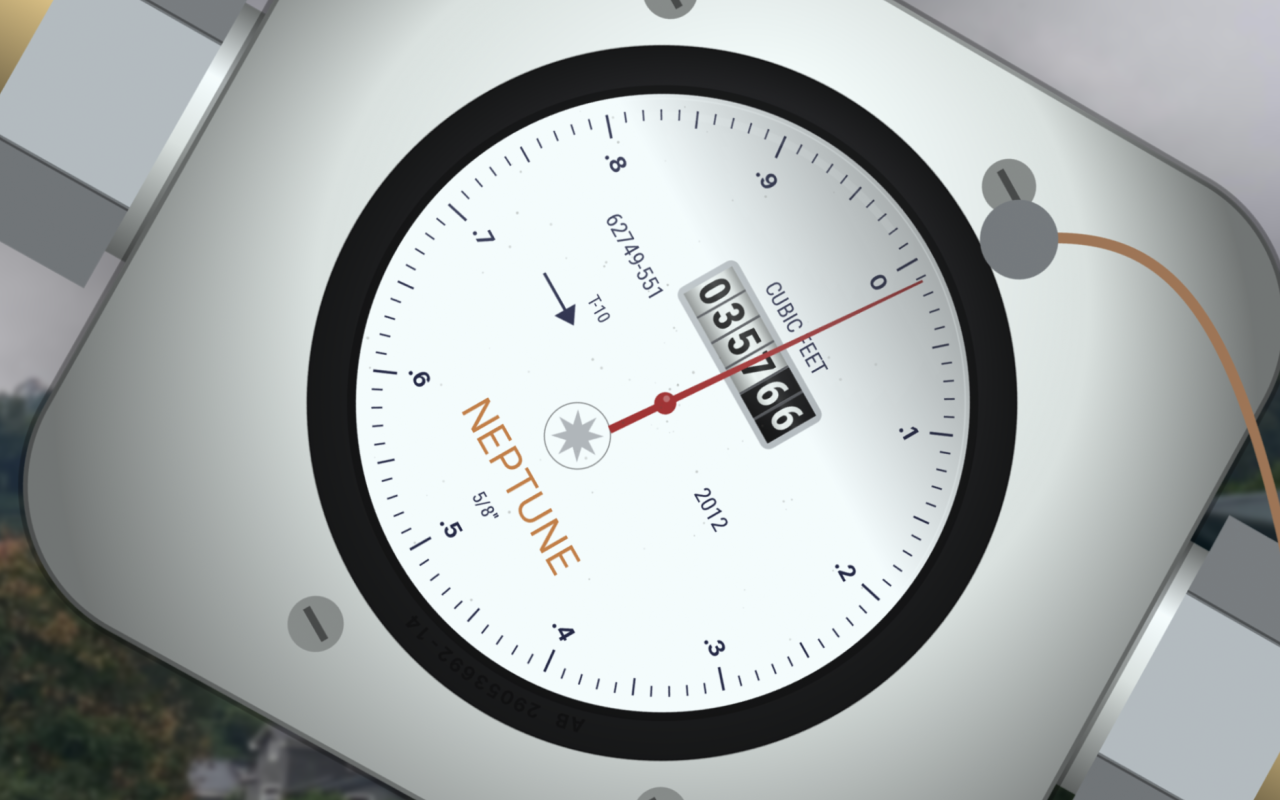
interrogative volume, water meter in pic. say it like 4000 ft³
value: 35766.01 ft³
